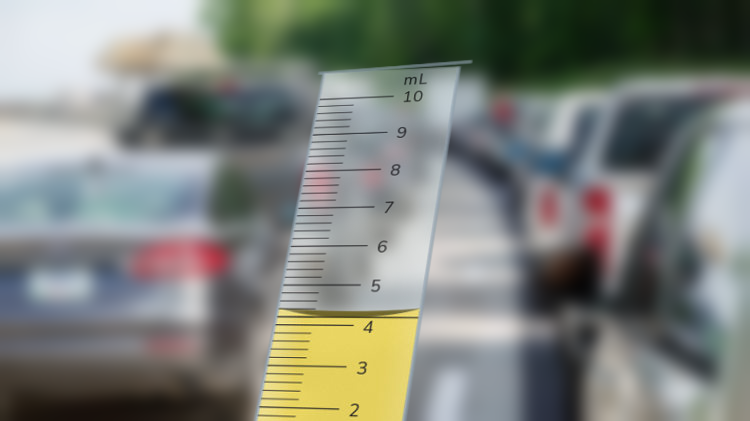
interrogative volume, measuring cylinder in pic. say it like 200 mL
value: 4.2 mL
